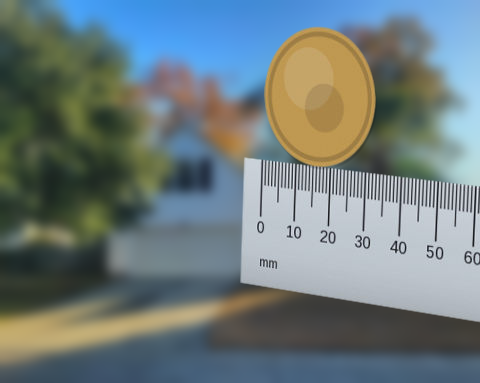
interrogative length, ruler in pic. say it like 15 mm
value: 32 mm
